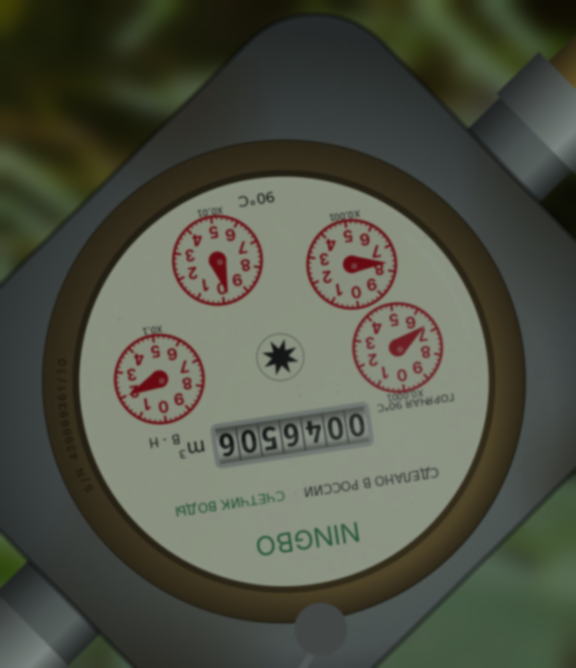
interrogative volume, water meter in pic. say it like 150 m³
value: 46506.1976 m³
